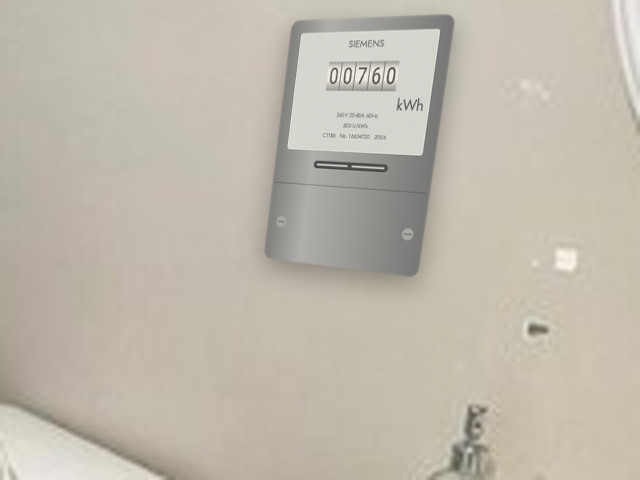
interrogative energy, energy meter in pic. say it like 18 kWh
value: 760 kWh
